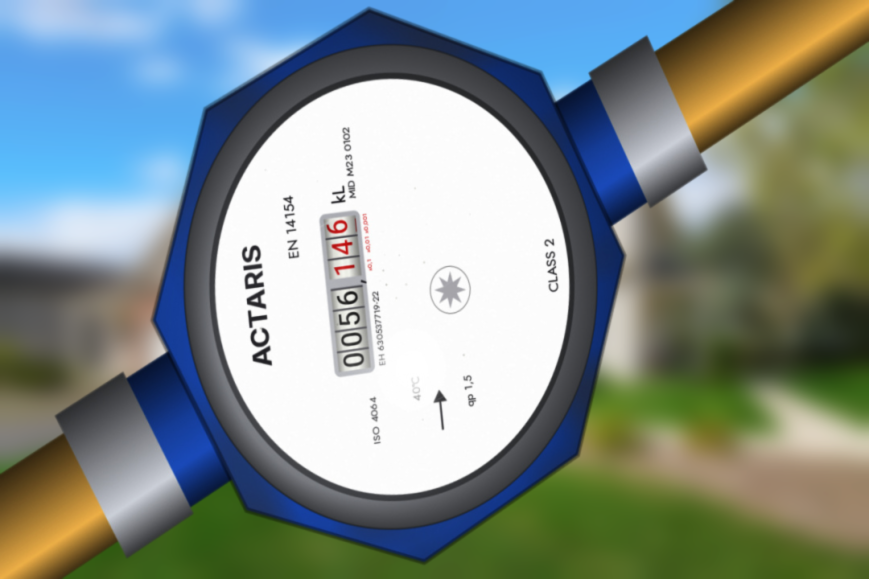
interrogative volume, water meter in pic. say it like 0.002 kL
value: 56.146 kL
